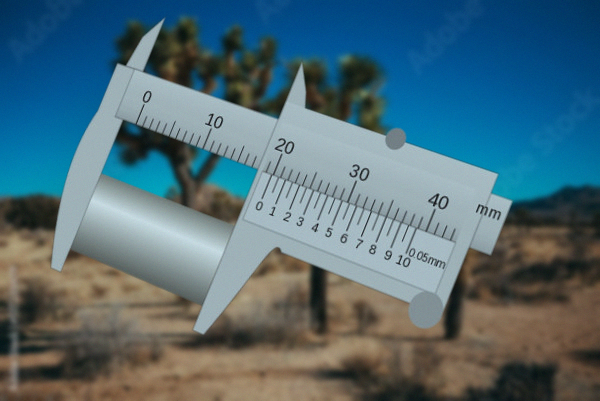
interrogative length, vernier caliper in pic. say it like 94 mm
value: 19.8 mm
